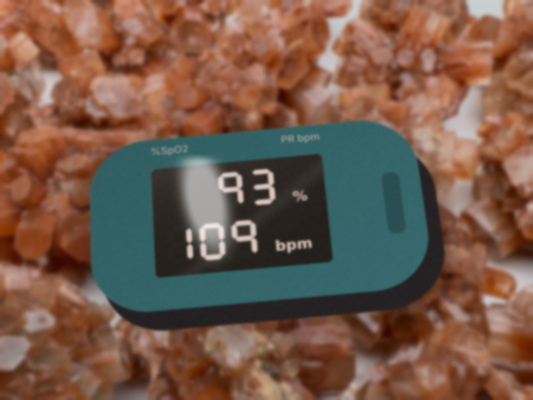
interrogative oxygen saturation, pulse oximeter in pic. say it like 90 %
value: 93 %
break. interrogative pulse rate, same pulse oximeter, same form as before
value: 109 bpm
